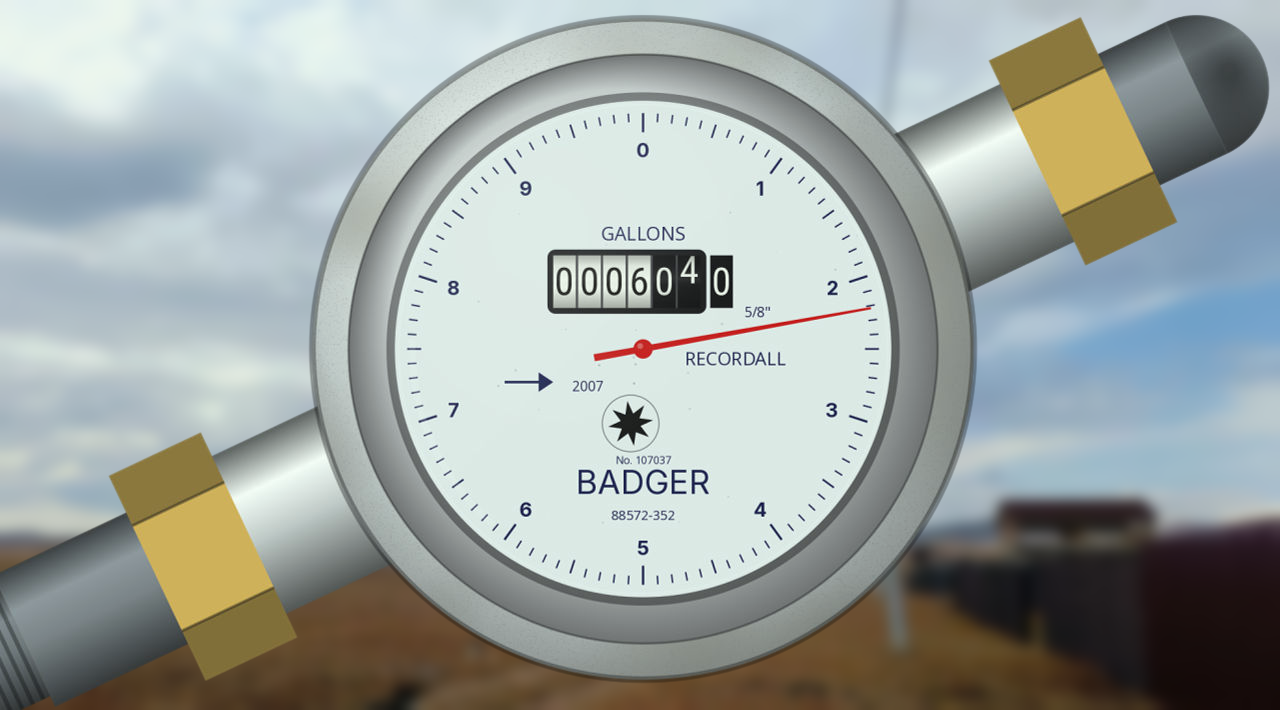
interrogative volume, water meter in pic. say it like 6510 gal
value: 6042.2 gal
